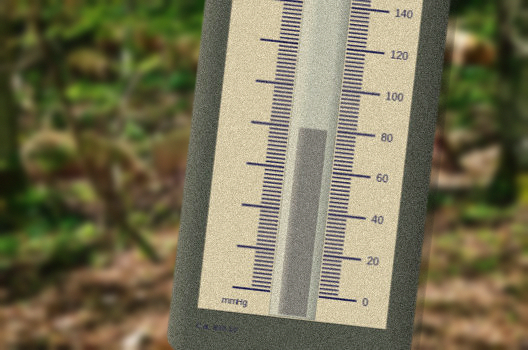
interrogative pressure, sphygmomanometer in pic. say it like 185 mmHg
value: 80 mmHg
